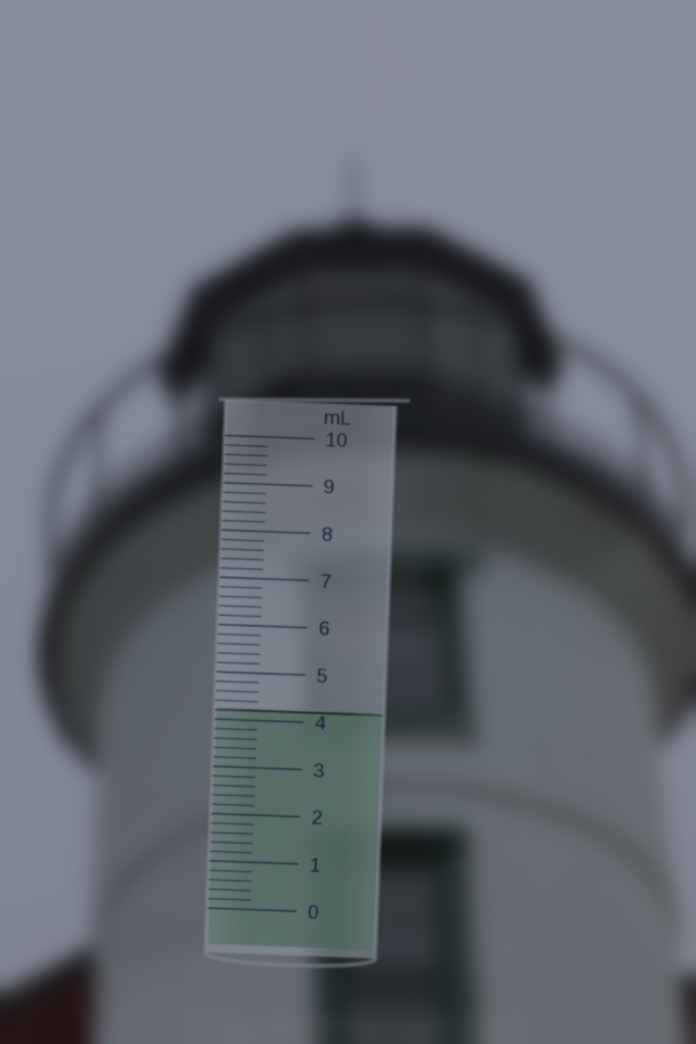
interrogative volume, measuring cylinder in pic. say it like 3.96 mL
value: 4.2 mL
